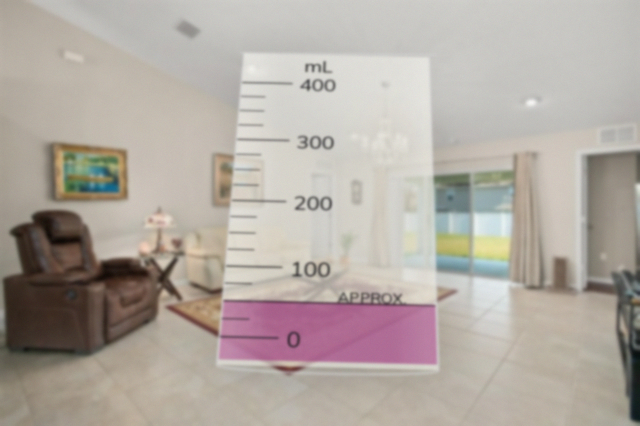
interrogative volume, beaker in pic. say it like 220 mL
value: 50 mL
